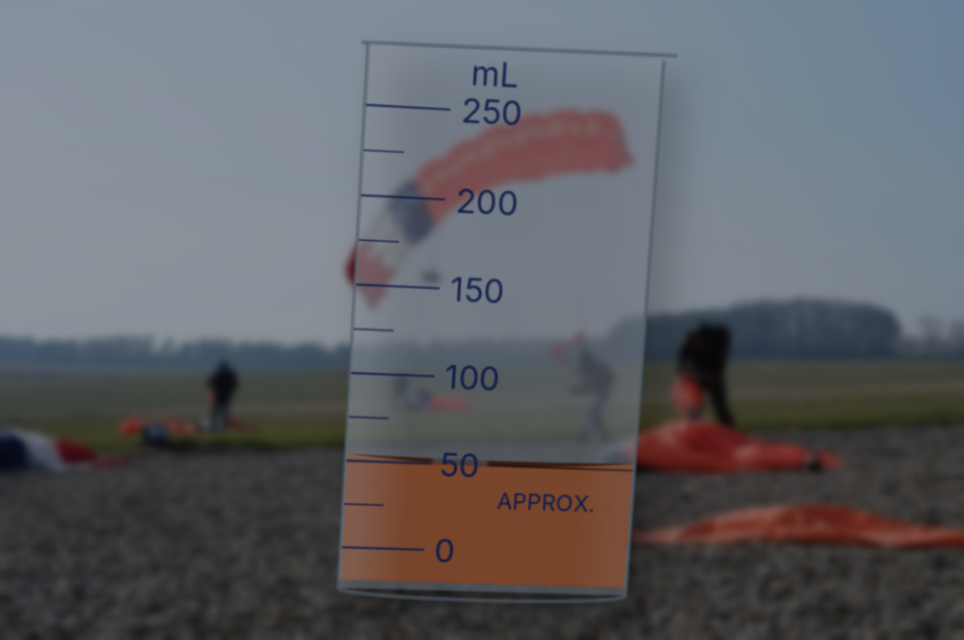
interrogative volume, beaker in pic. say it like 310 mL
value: 50 mL
